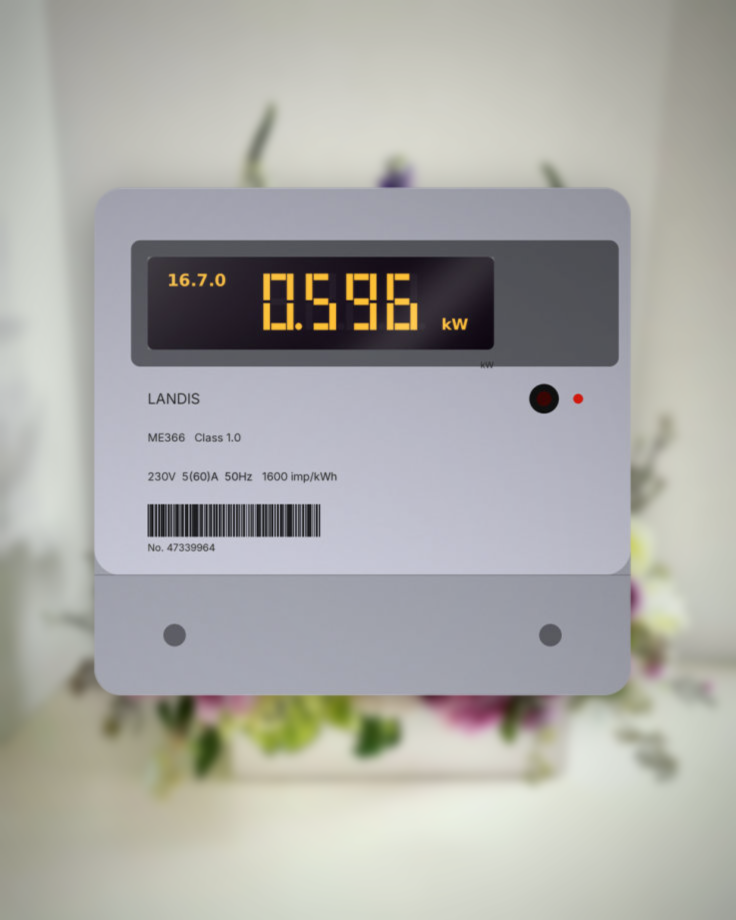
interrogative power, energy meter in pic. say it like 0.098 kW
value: 0.596 kW
